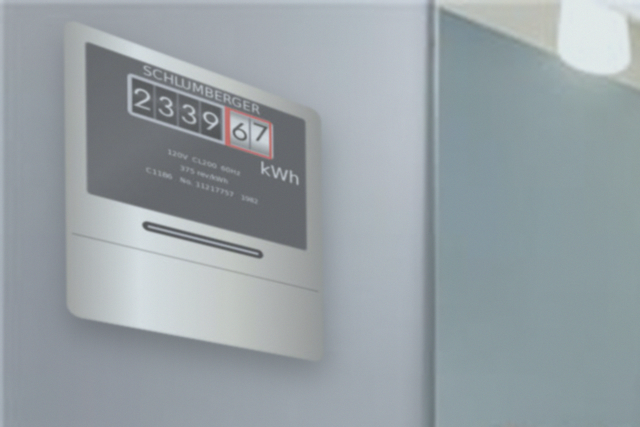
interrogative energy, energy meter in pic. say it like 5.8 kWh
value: 2339.67 kWh
